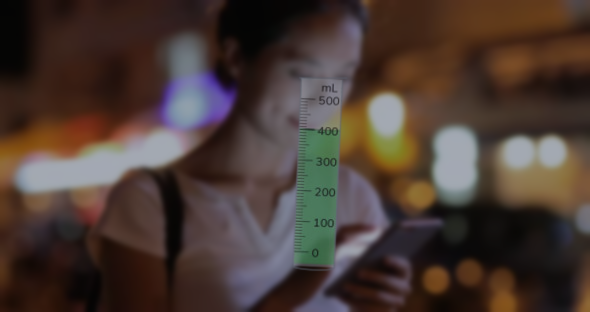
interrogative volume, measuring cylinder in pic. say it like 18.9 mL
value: 400 mL
